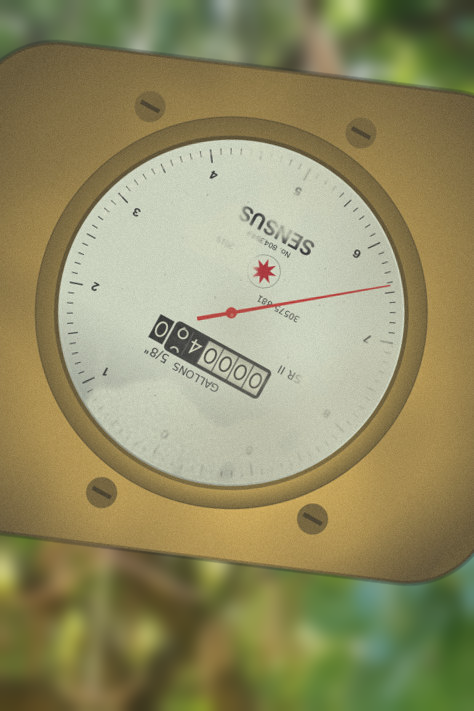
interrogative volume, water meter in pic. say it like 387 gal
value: 486.4 gal
